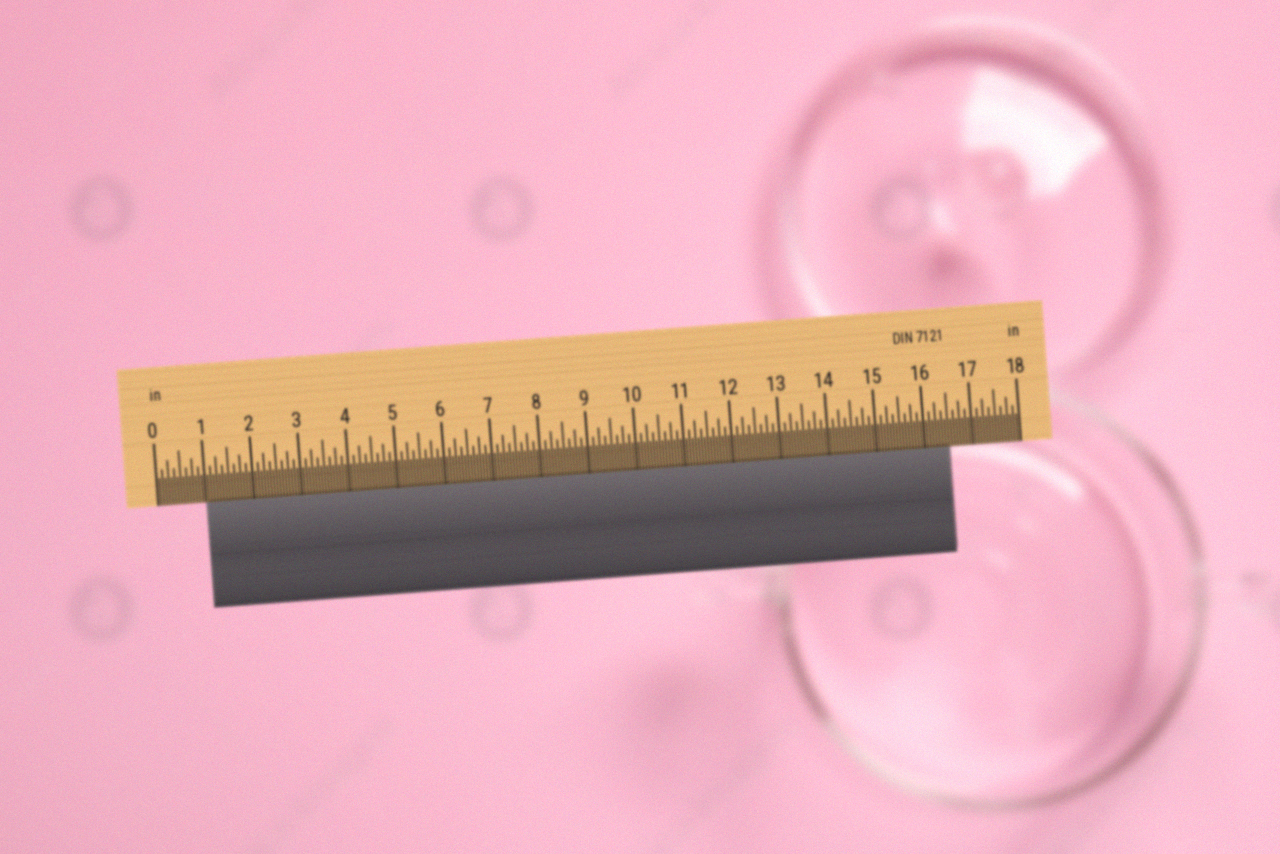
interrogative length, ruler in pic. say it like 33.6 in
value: 15.5 in
